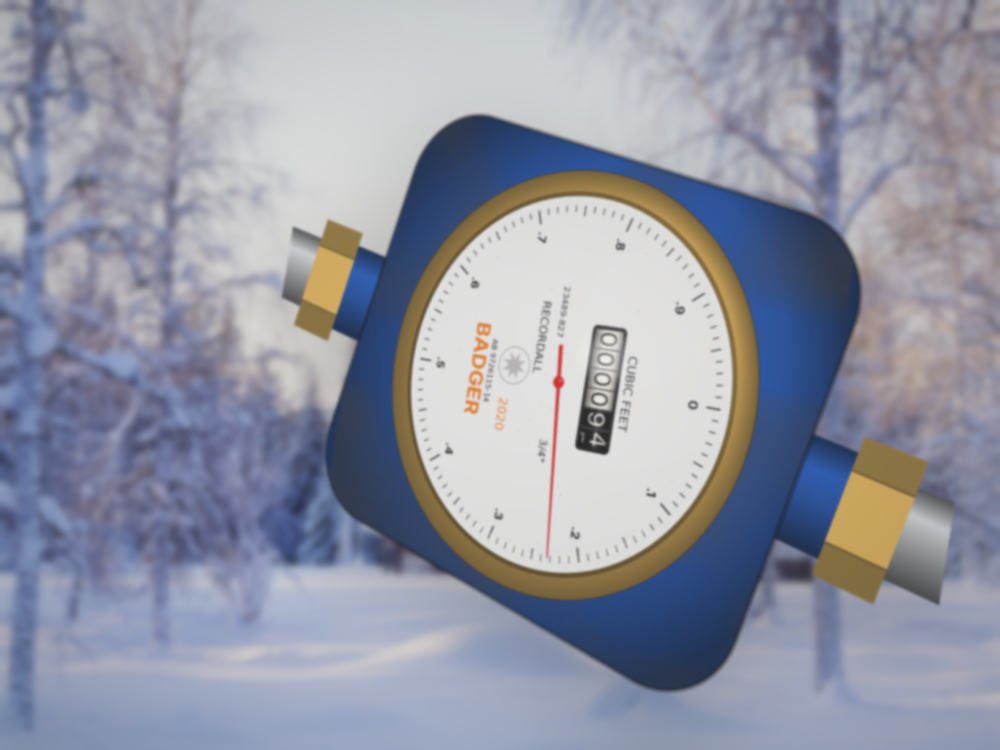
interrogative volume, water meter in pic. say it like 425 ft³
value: 94.23 ft³
